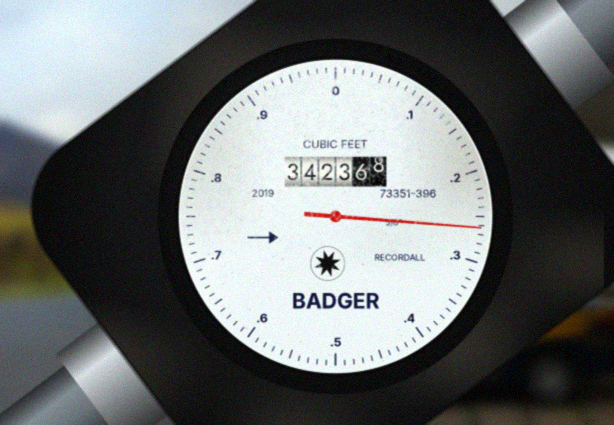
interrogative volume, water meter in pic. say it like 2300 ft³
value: 342368.26 ft³
